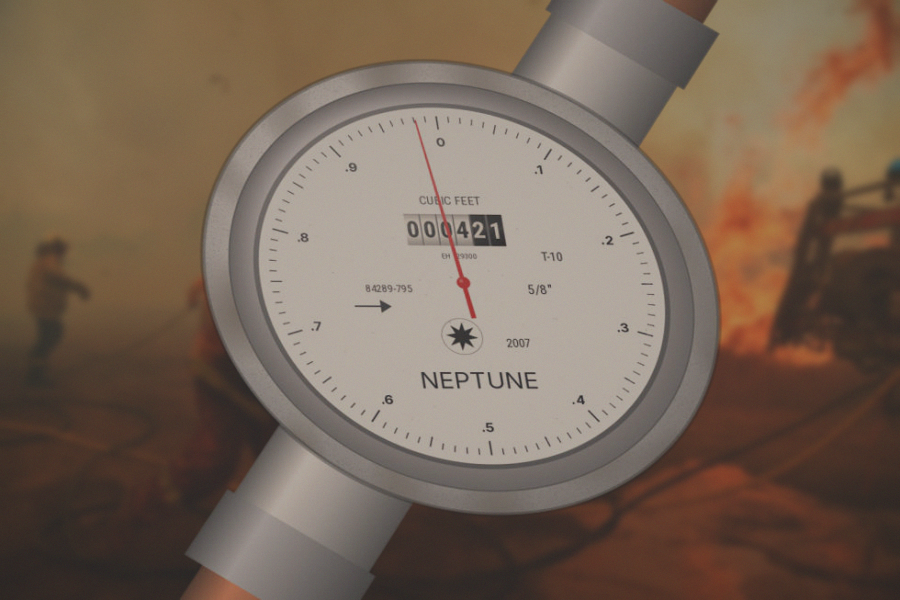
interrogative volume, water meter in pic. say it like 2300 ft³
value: 420.98 ft³
